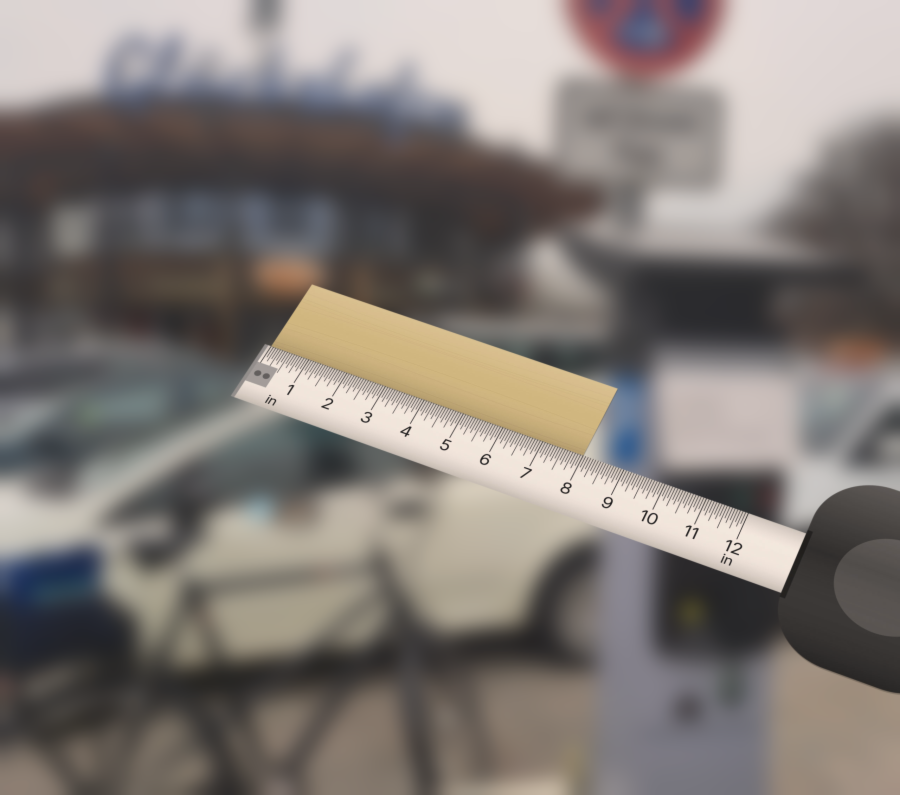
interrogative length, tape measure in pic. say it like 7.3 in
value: 8 in
